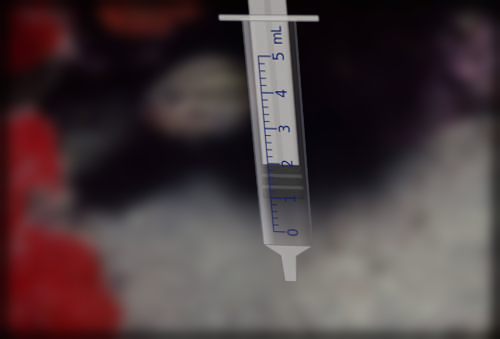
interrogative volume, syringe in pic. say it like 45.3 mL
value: 1 mL
